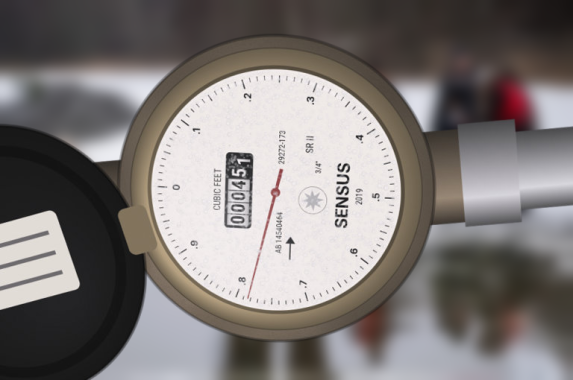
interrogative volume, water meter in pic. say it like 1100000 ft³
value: 450.78 ft³
